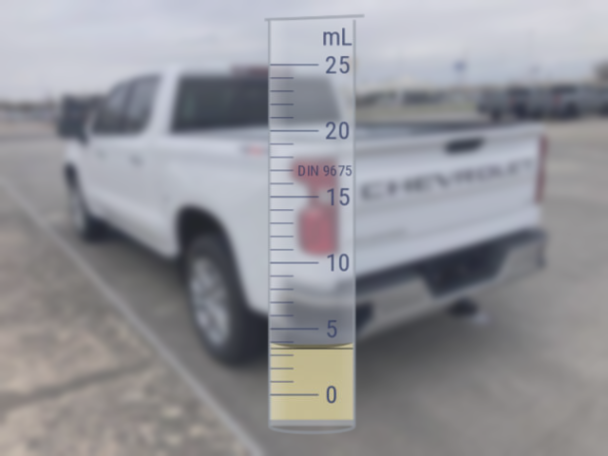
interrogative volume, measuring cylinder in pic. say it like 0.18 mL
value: 3.5 mL
